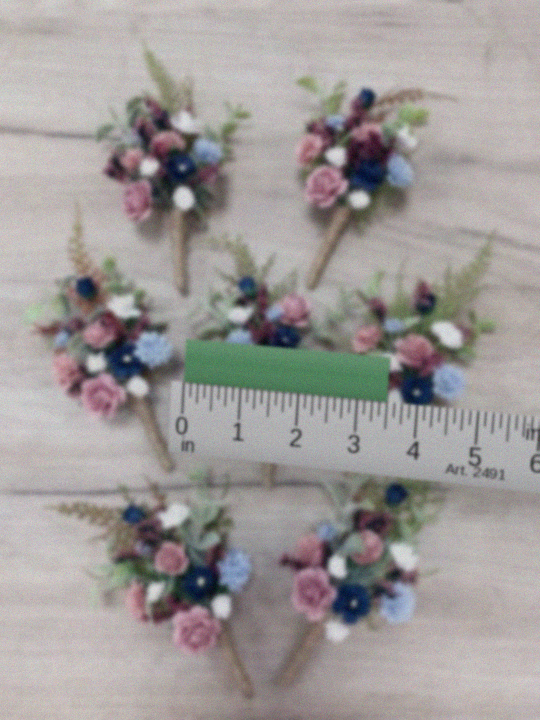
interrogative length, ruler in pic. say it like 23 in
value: 3.5 in
